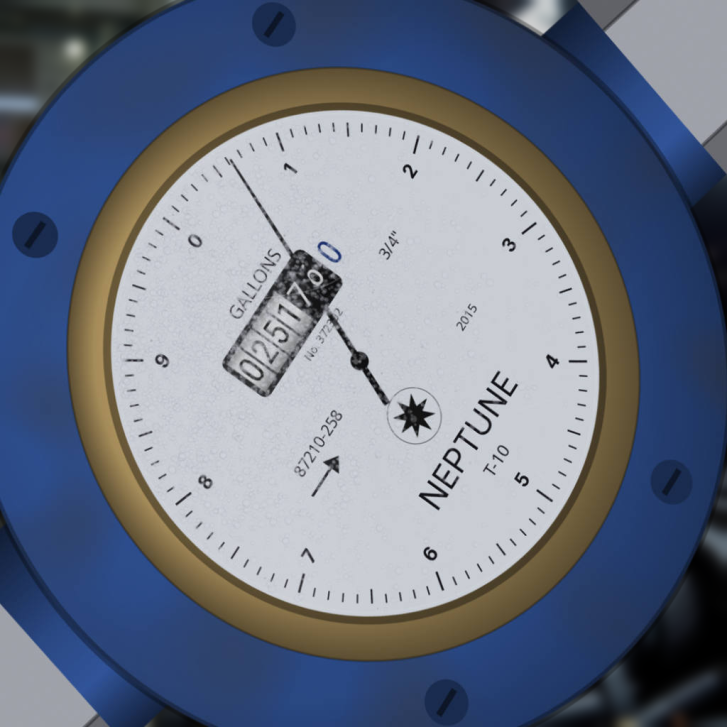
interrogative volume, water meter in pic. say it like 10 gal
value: 251760.6 gal
